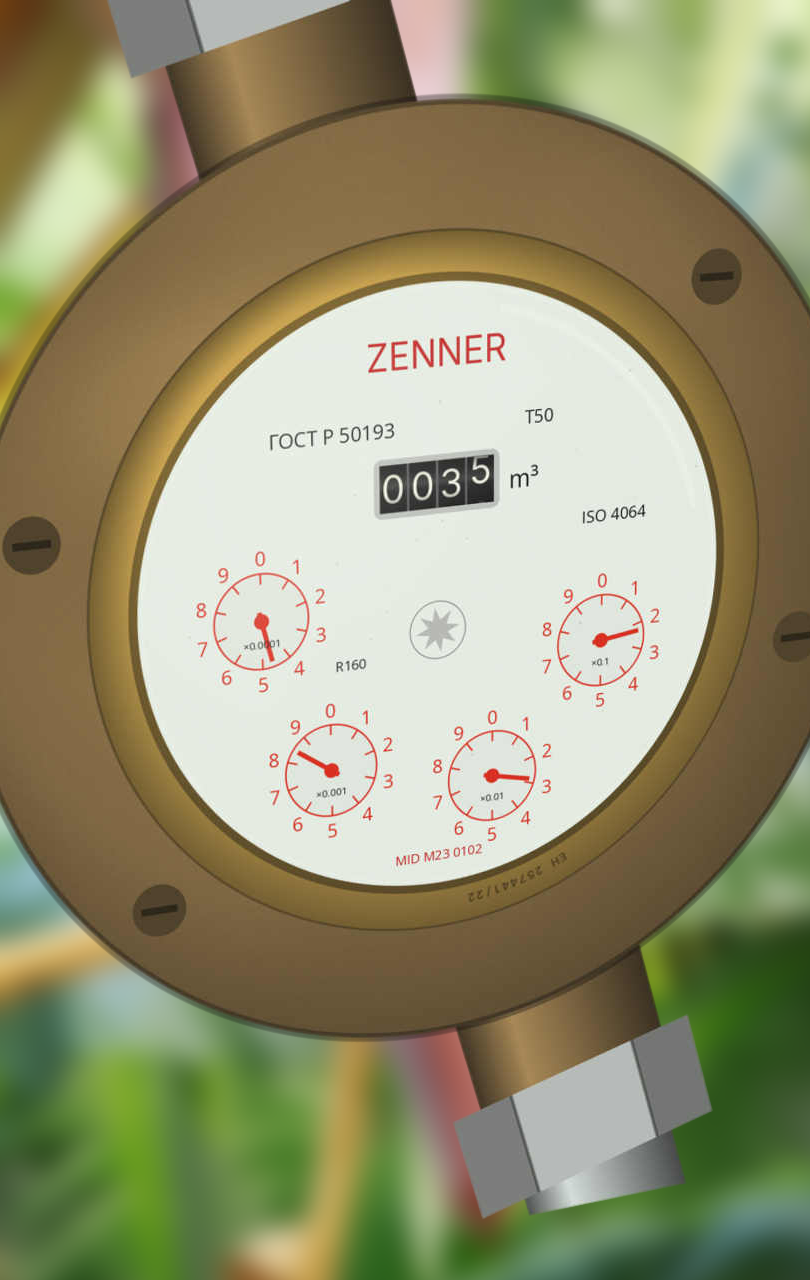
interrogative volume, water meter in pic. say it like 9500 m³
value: 35.2284 m³
